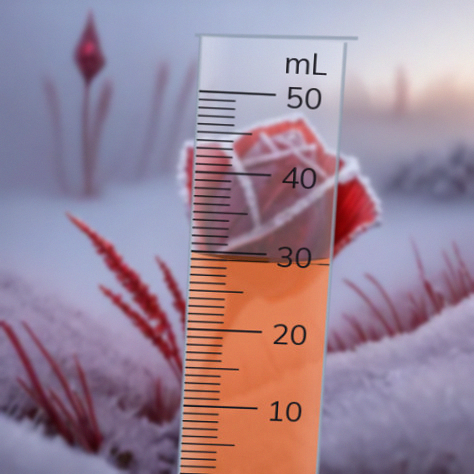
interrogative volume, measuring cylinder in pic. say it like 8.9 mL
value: 29 mL
